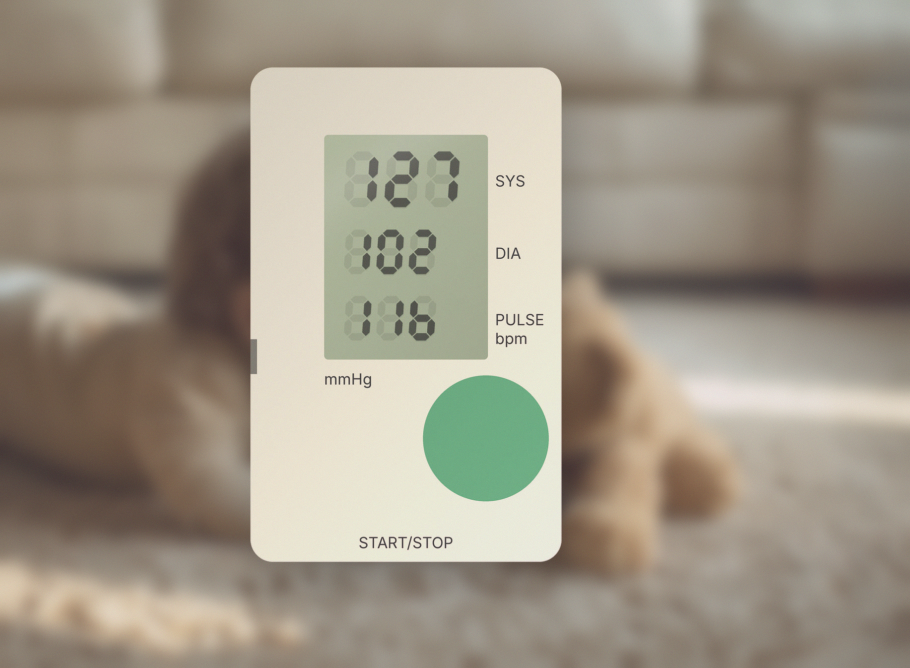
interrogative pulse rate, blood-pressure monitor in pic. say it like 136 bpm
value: 116 bpm
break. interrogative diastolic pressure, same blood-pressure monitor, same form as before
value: 102 mmHg
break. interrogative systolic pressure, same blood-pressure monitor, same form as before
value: 127 mmHg
